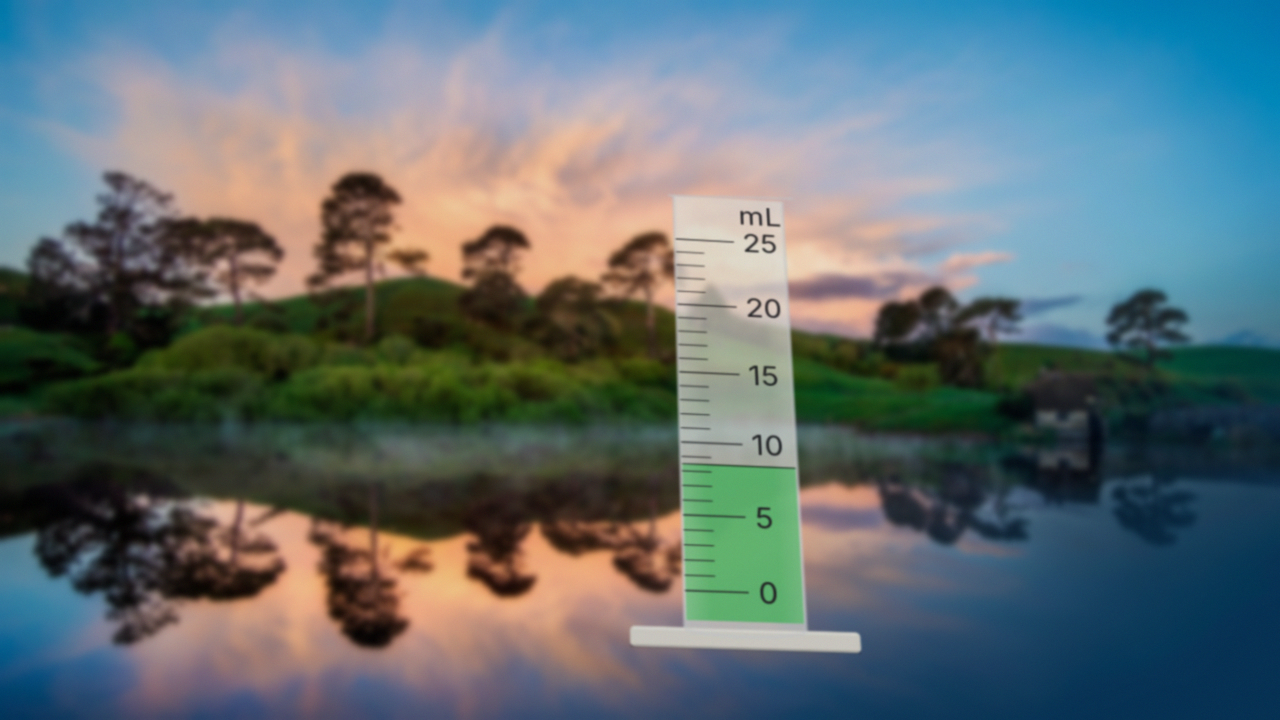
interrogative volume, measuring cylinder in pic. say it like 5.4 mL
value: 8.5 mL
